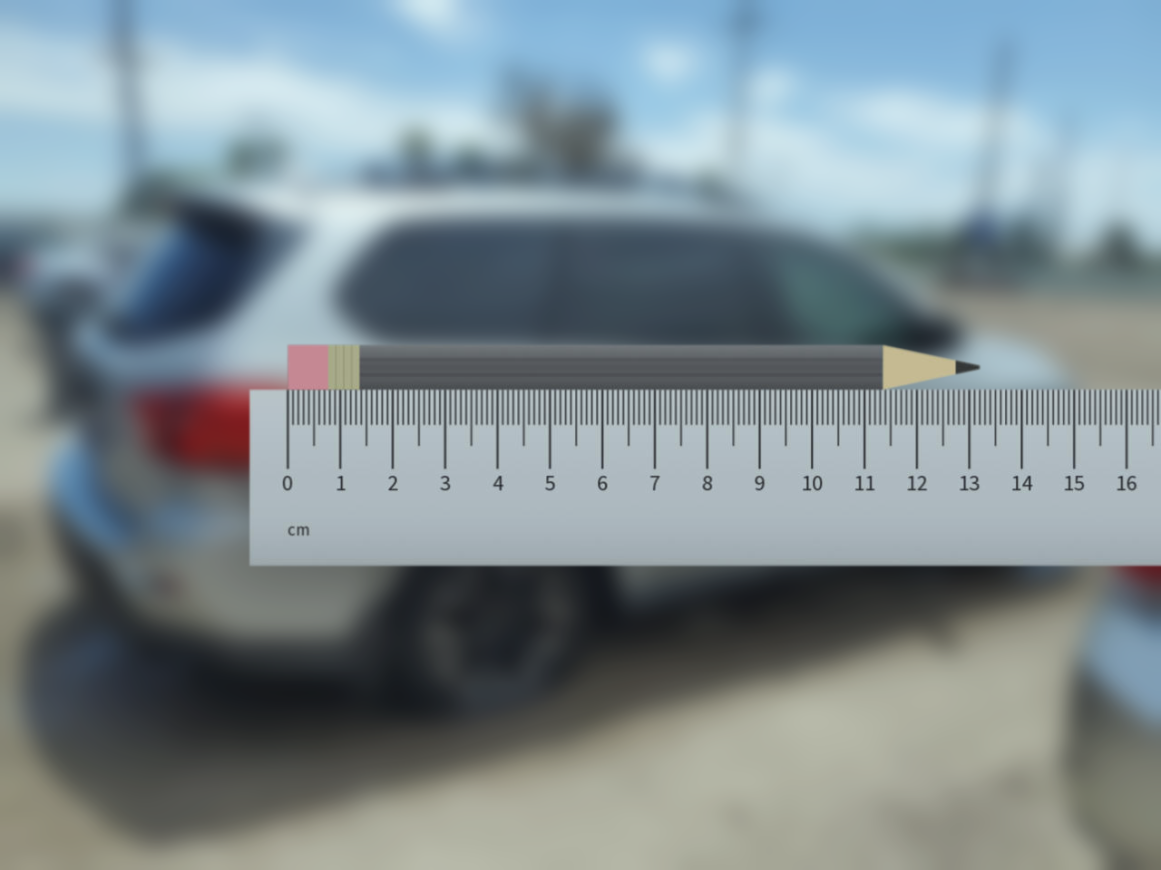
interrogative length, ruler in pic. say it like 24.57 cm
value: 13.2 cm
